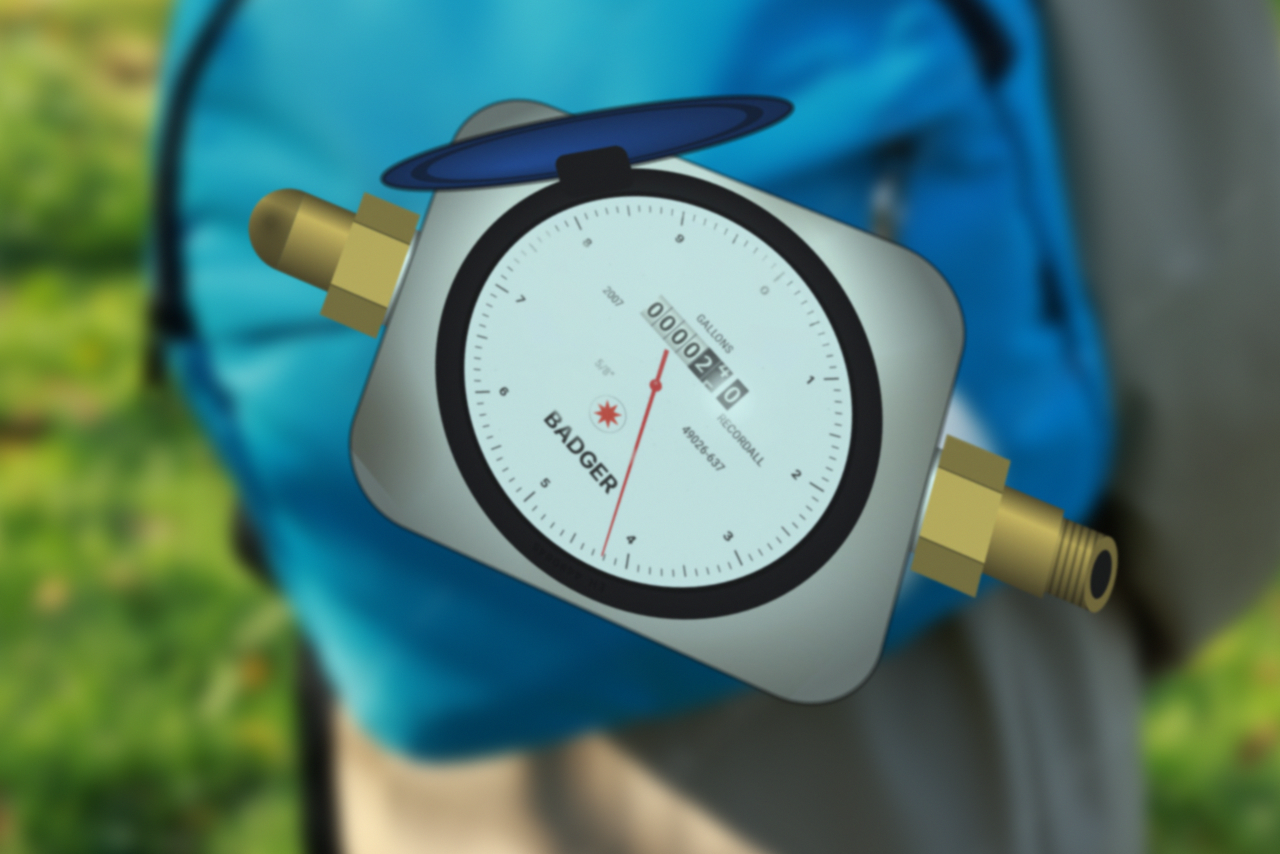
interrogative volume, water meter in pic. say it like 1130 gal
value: 244.2 gal
